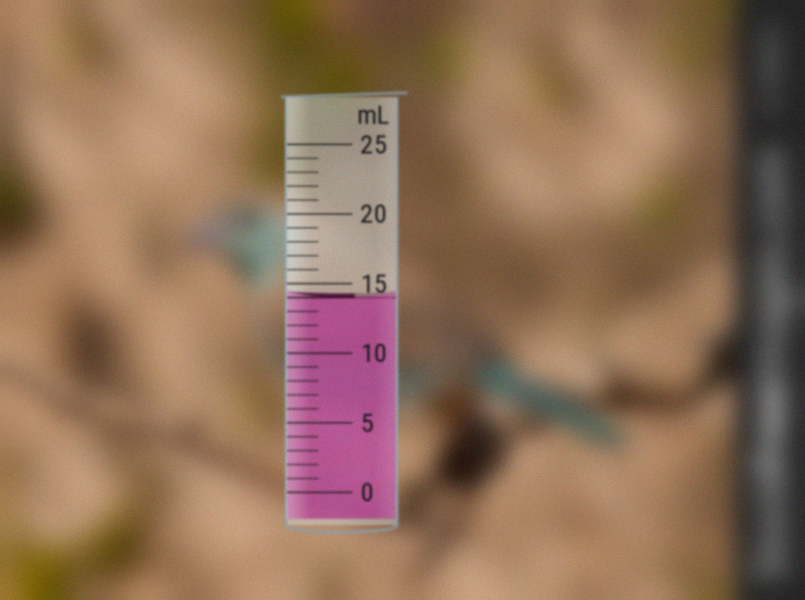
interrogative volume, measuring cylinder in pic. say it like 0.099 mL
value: 14 mL
